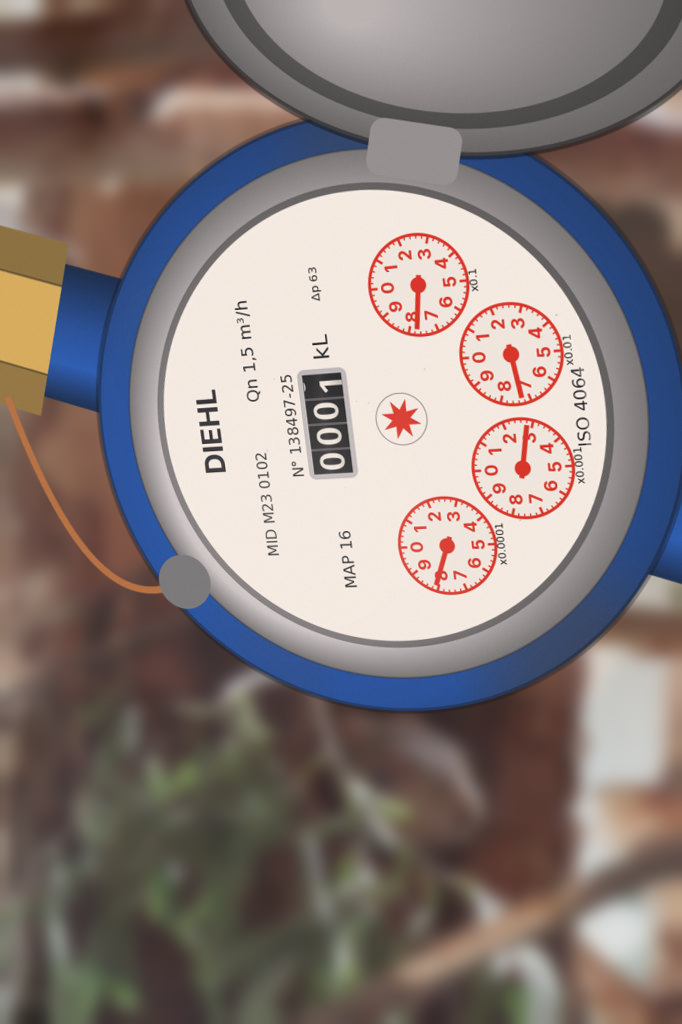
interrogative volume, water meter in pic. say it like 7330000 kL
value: 0.7728 kL
